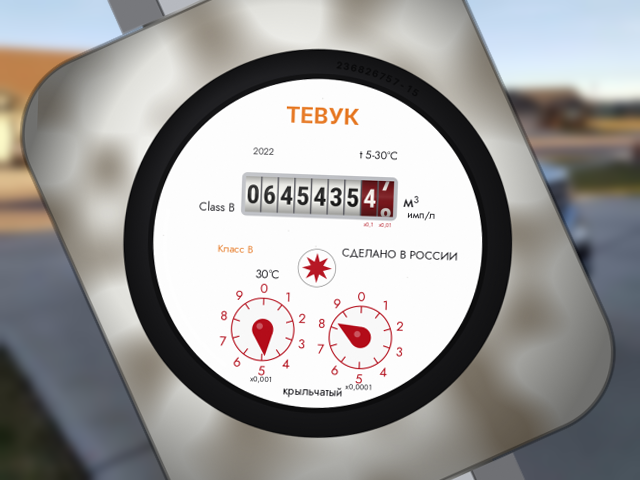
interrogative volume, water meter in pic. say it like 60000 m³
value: 645435.4748 m³
